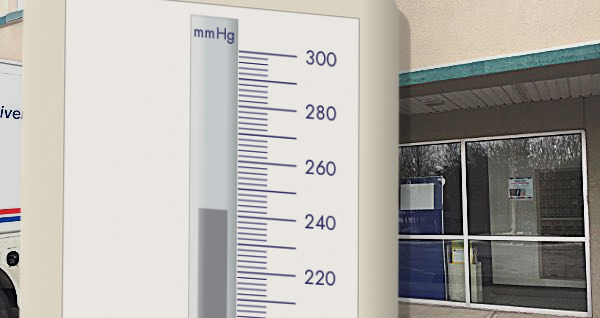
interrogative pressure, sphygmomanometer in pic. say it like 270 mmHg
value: 242 mmHg
